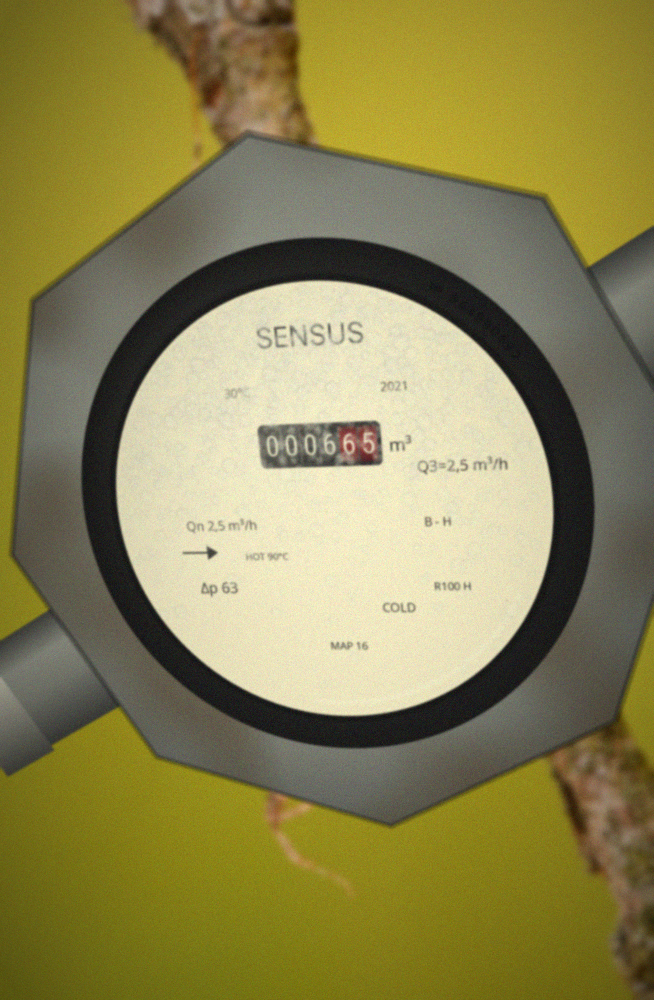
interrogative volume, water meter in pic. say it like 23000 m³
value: 6.65 m³
